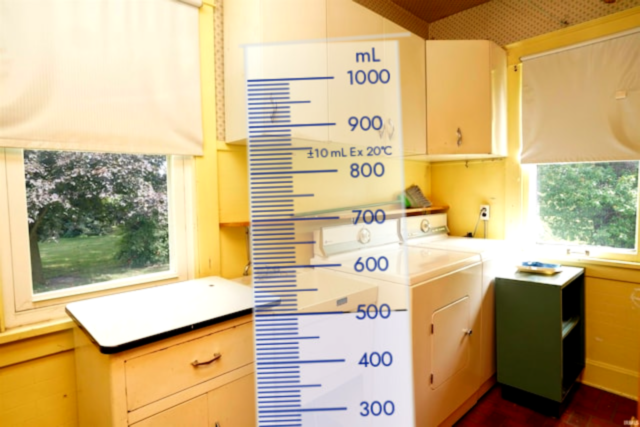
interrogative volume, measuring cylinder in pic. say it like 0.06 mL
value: 500 mL
